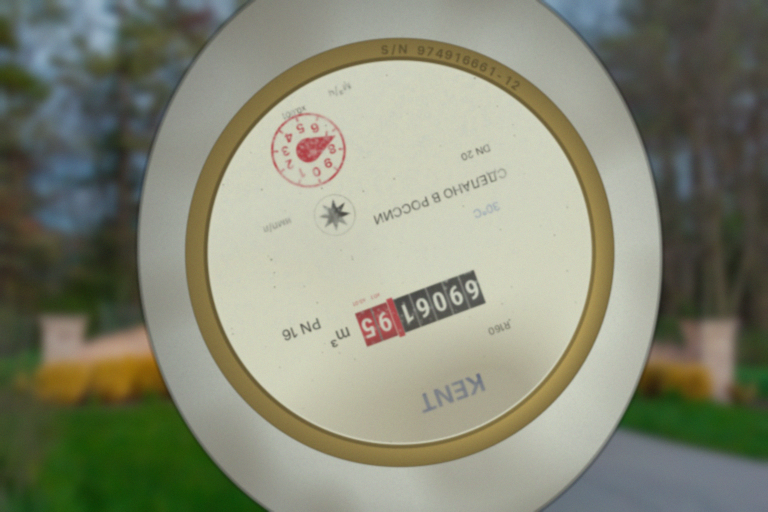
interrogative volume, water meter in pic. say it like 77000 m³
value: 69061.957 m³
